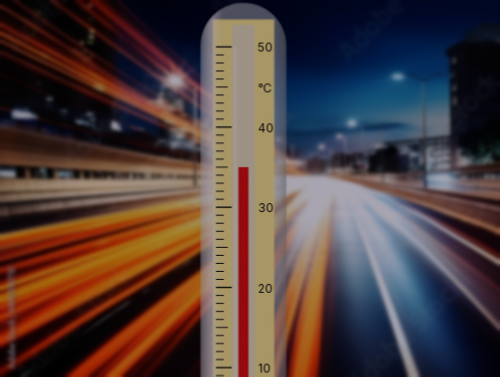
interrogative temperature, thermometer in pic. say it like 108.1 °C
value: 35 °C
